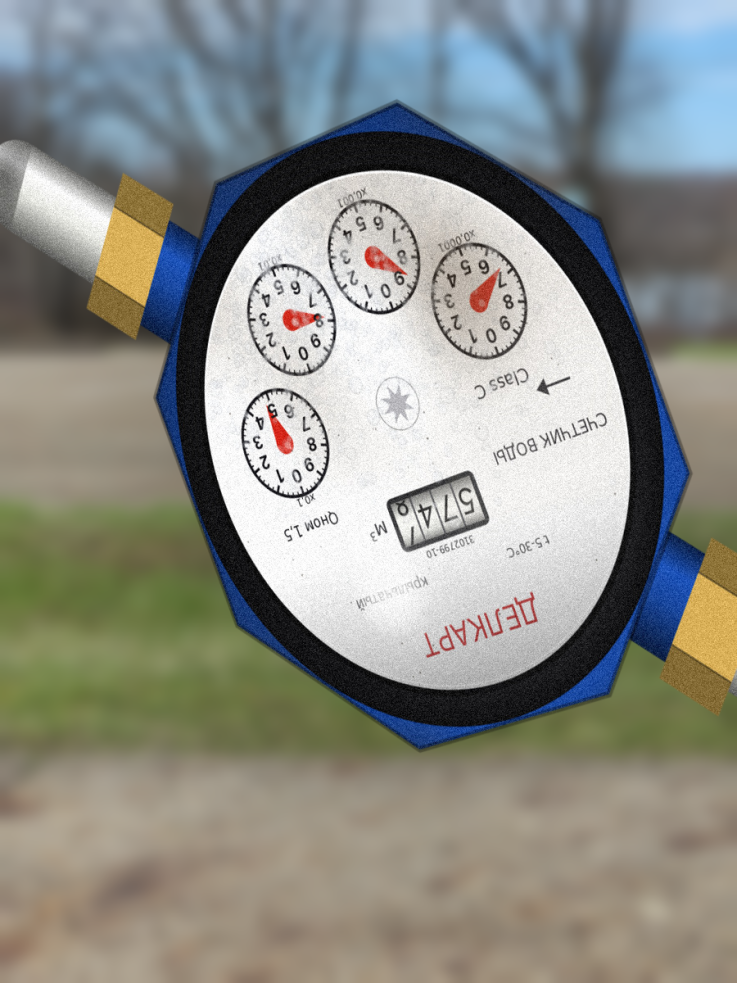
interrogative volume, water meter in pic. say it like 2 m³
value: 5747.4786 m³
